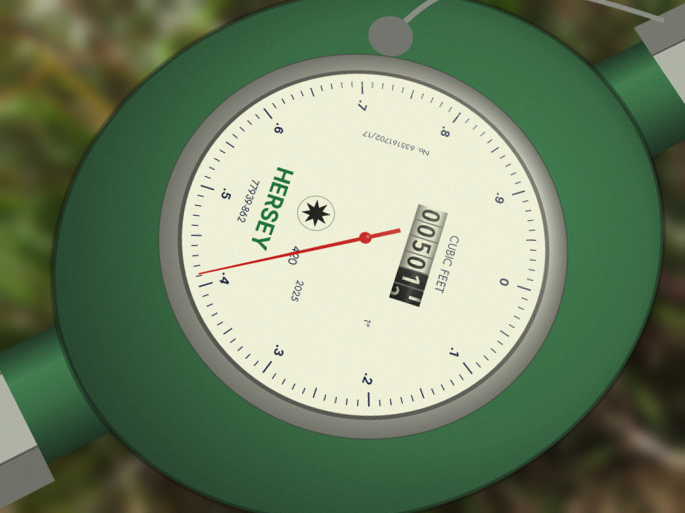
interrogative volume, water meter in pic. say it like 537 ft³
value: 5011.41 ft³
